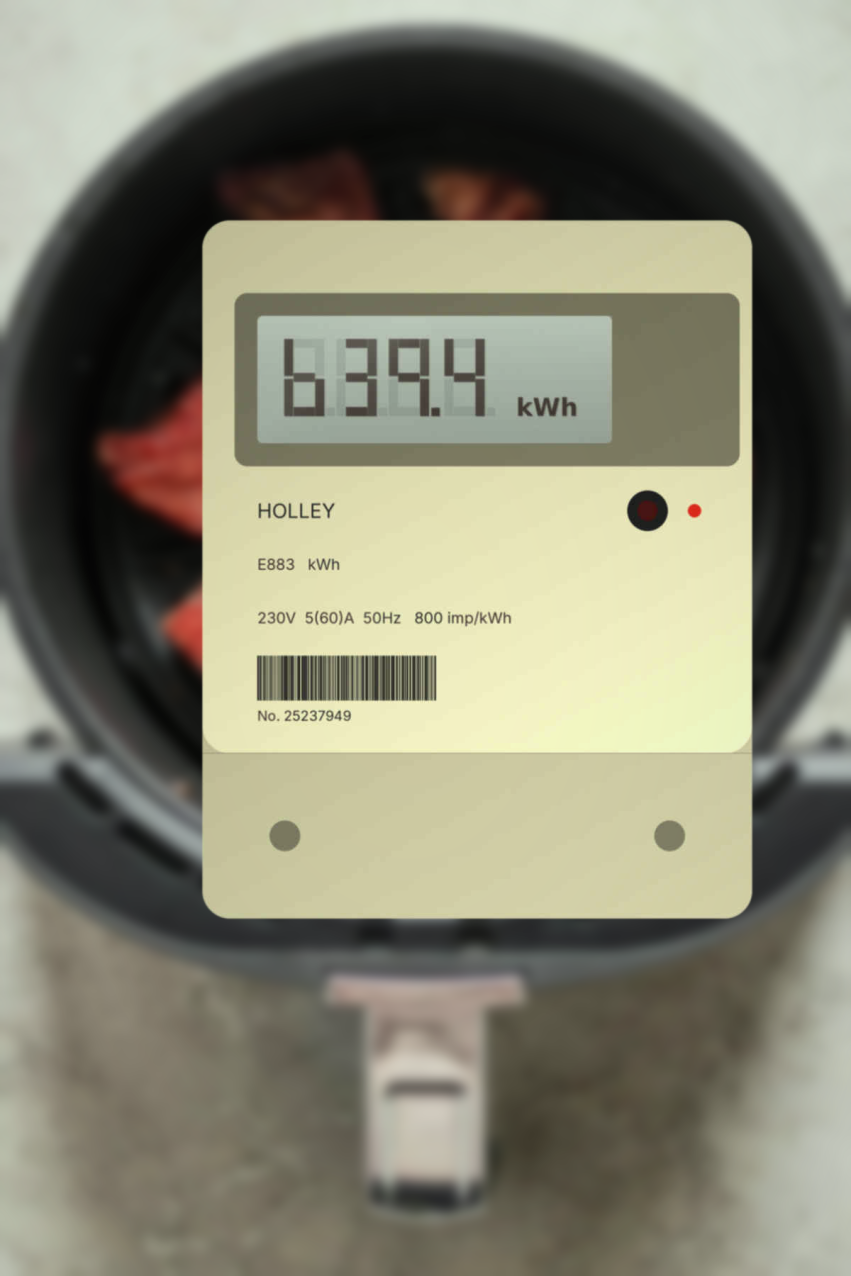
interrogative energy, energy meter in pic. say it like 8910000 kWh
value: 639.4 kWh
